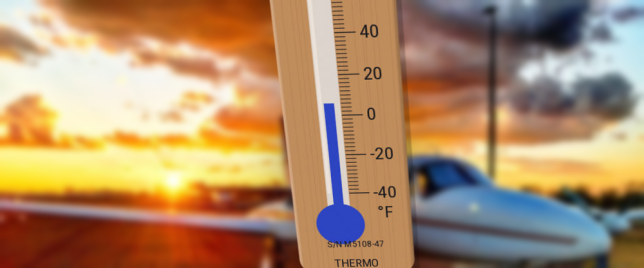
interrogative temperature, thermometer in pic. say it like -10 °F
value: 6 °F
